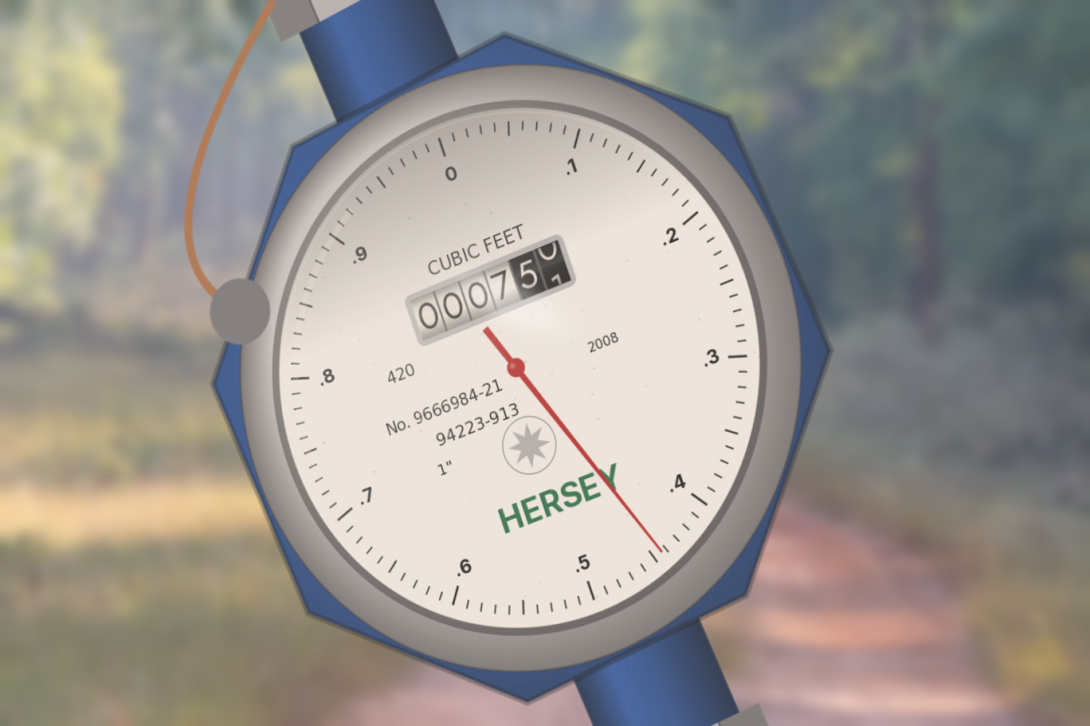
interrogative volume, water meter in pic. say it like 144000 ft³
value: 750.44 ft³
